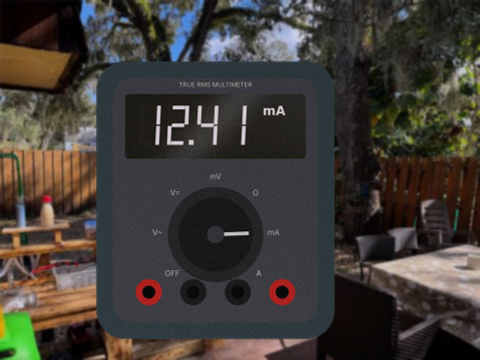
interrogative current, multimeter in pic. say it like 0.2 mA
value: 12.41 mA
